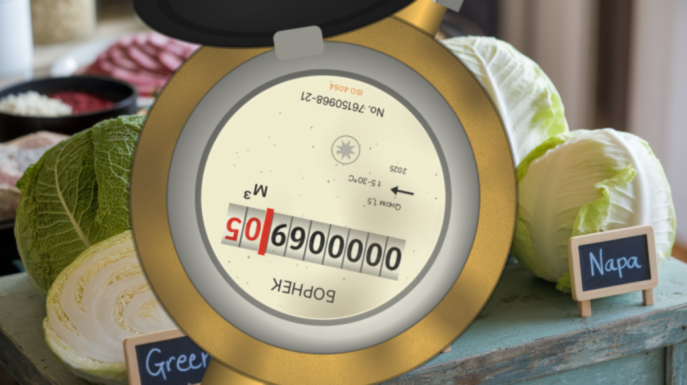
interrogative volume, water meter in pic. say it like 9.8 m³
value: 69.05 m³
